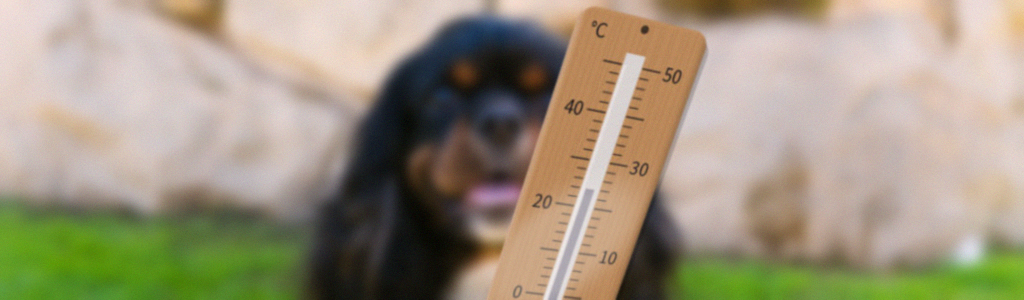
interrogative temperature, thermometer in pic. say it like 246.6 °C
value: 24 °C
